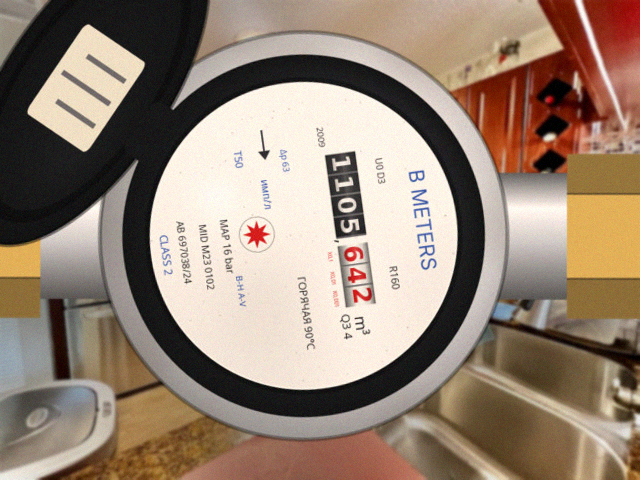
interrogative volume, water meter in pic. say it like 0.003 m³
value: 1105.642 m³
